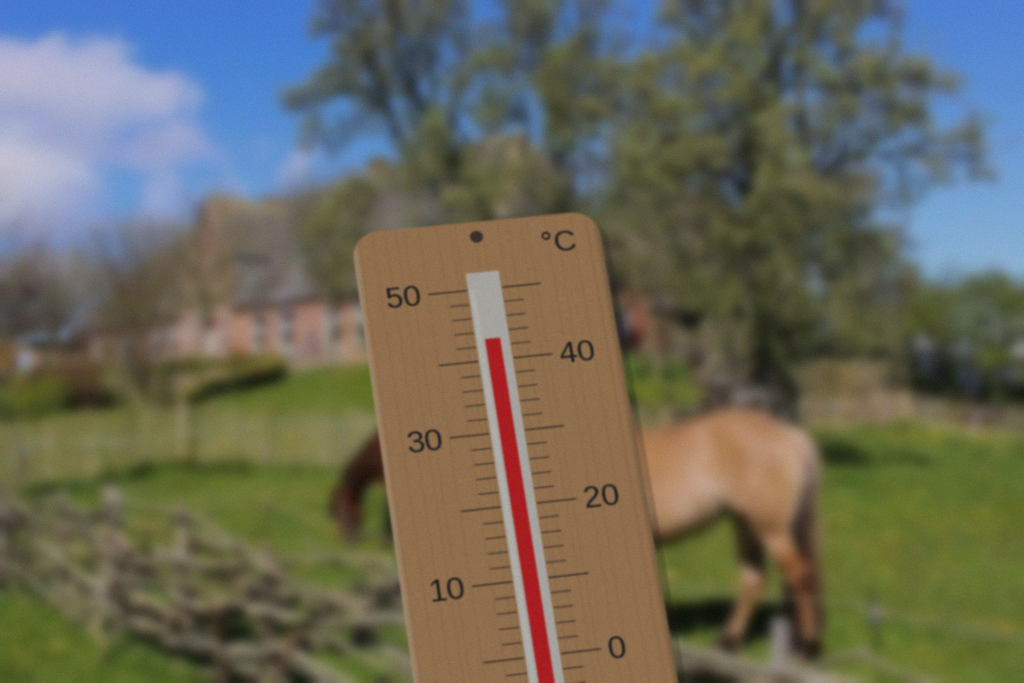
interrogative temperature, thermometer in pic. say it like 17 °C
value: 43 °C
